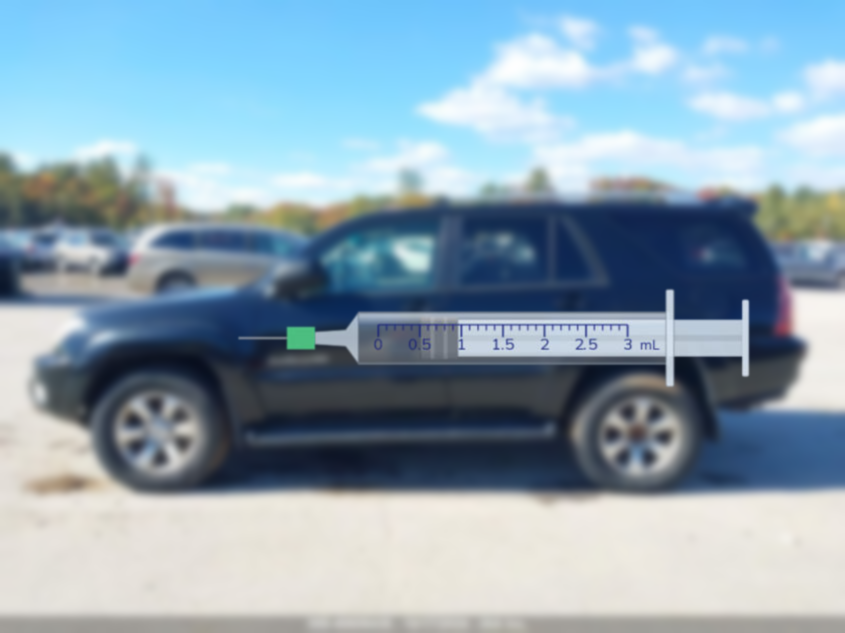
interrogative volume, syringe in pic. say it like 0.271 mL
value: 0.5 mL
